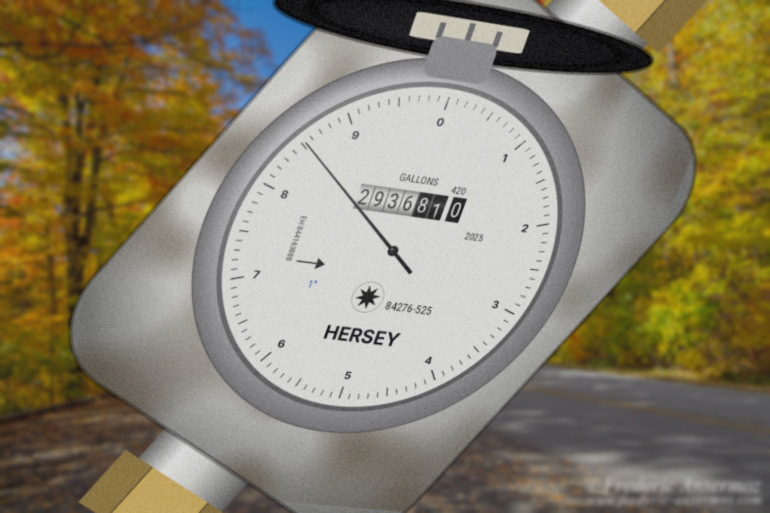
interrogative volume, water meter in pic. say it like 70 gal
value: 2936808.5 gal
